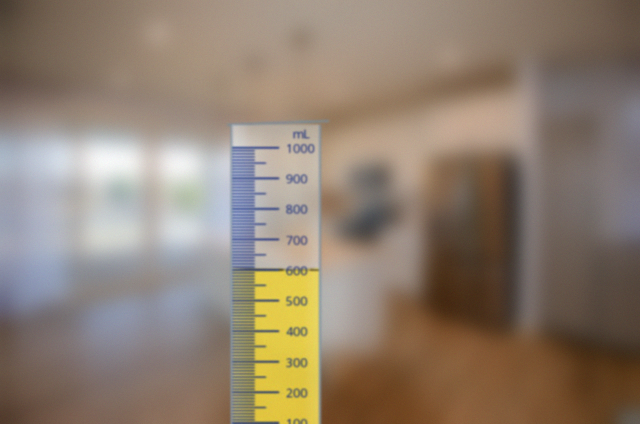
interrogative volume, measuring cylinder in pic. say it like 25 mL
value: 600 mL
